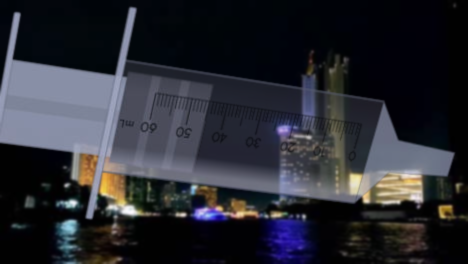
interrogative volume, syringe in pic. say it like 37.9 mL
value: 45 mL
